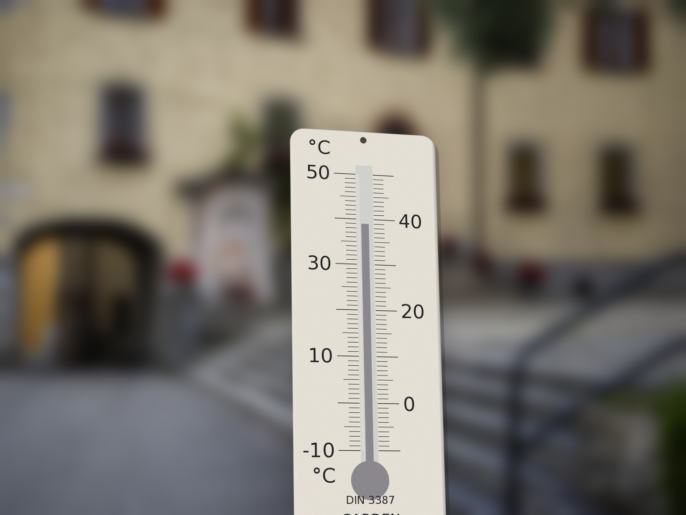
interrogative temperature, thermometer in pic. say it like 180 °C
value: 39 °C
